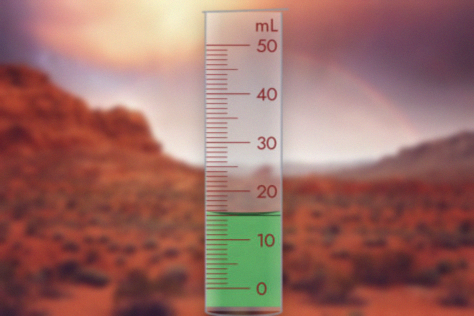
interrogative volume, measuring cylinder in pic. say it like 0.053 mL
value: 15 mL
